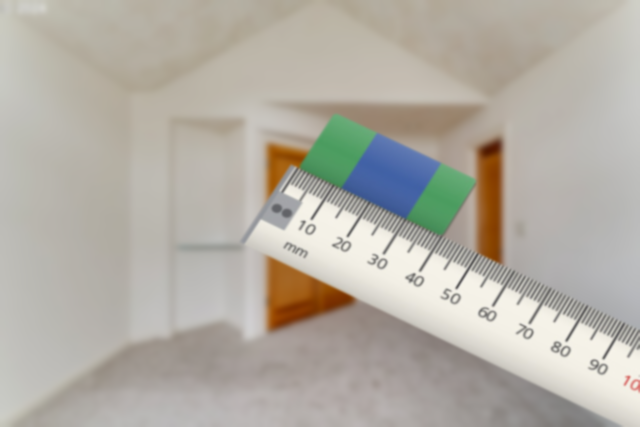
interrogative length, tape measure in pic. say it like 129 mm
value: 40 mm
